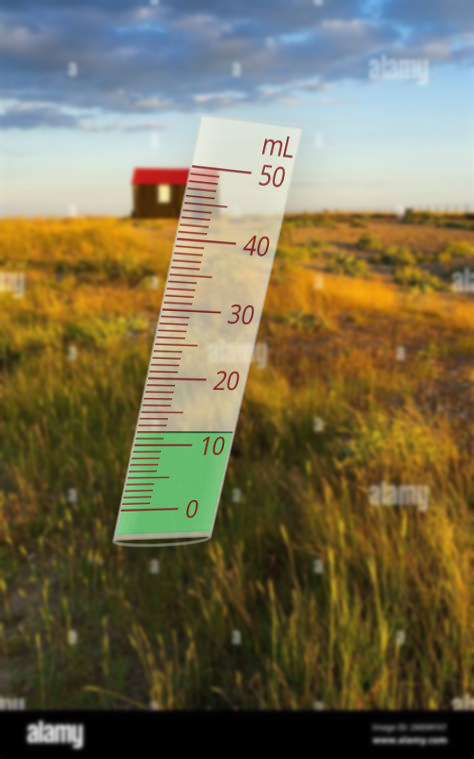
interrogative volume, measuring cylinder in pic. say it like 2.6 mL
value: 12 mL
